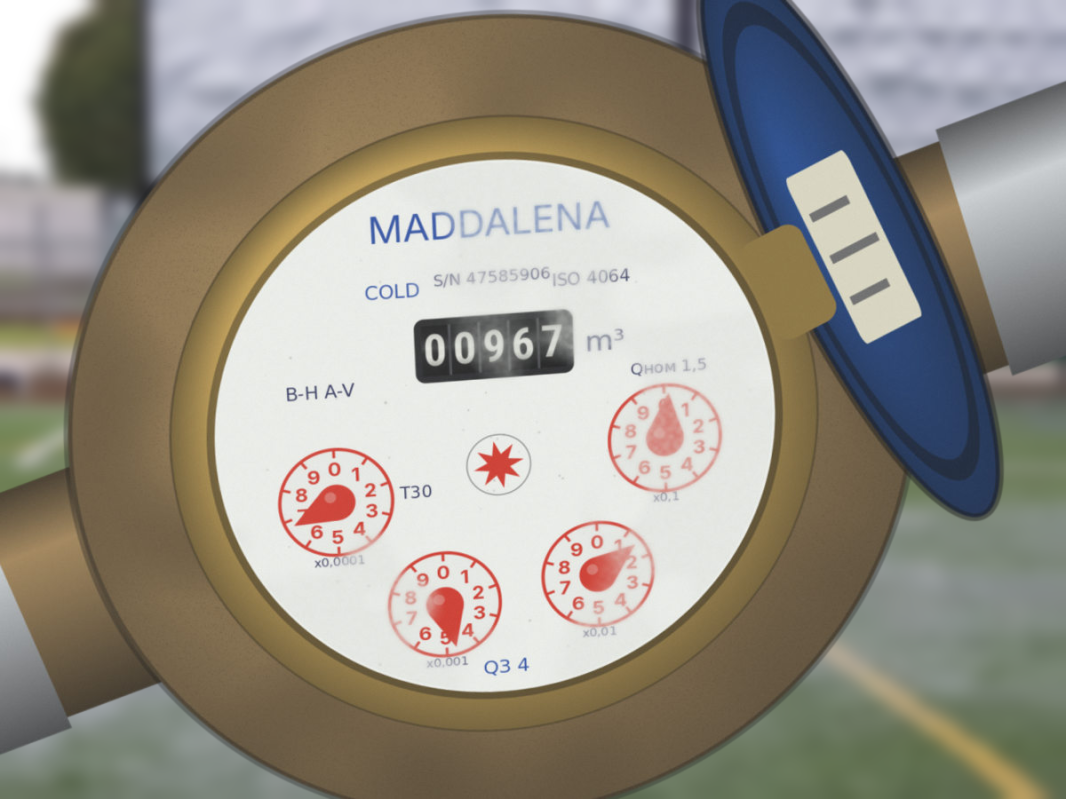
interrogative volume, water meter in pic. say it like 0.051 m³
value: 967.0146 m³
